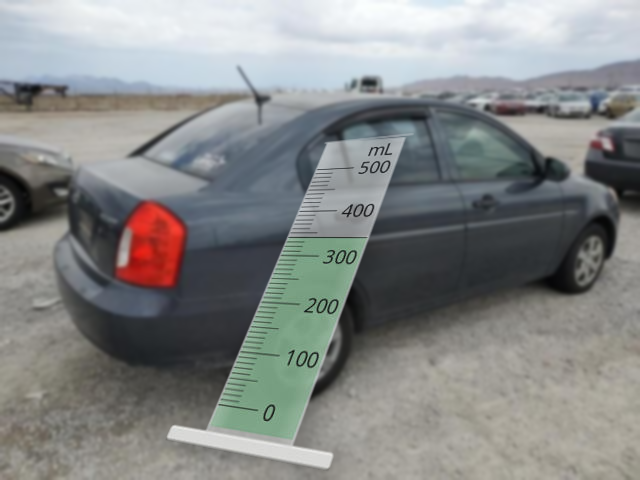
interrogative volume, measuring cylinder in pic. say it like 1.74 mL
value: 340 mL
